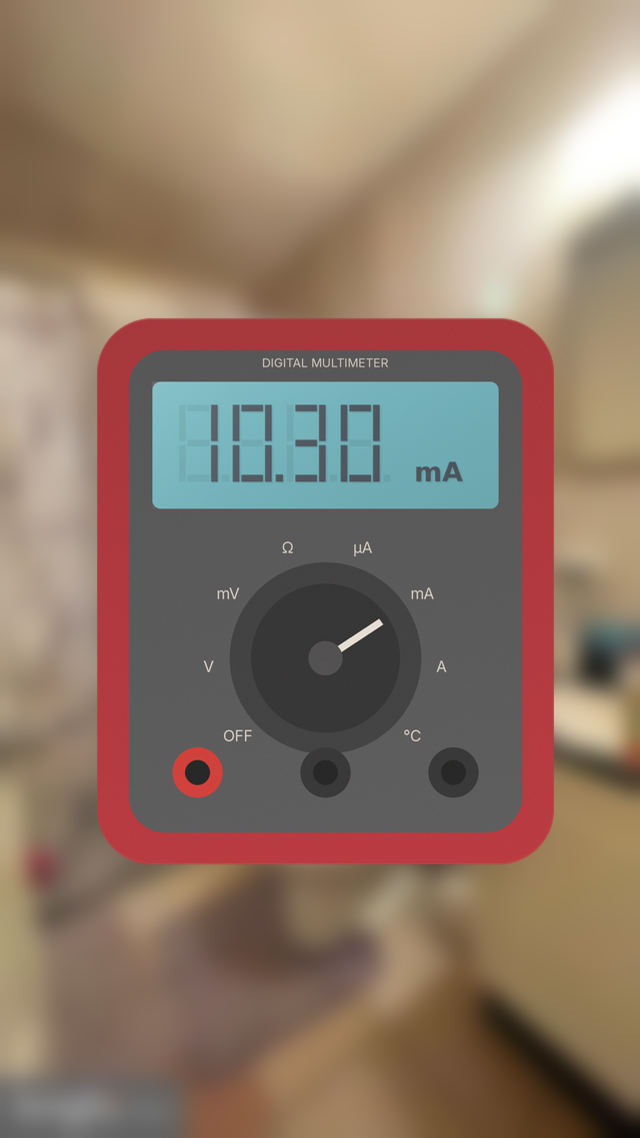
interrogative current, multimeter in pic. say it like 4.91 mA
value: 10.30 mA
